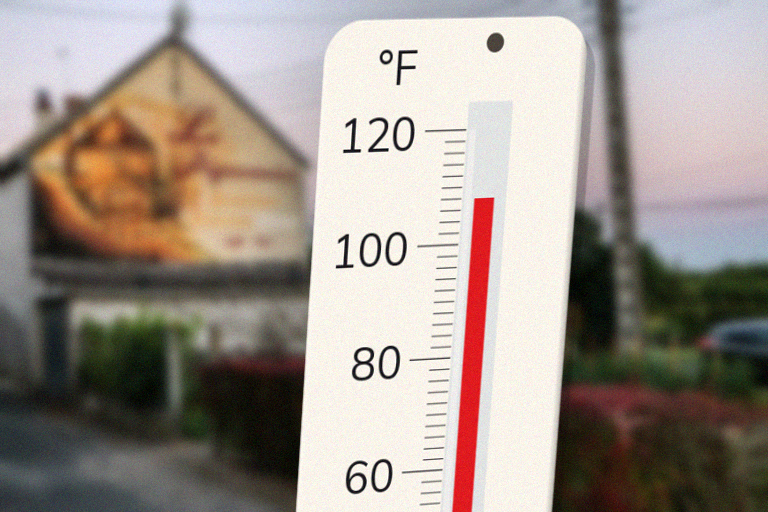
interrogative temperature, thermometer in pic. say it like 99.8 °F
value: 108 °F
